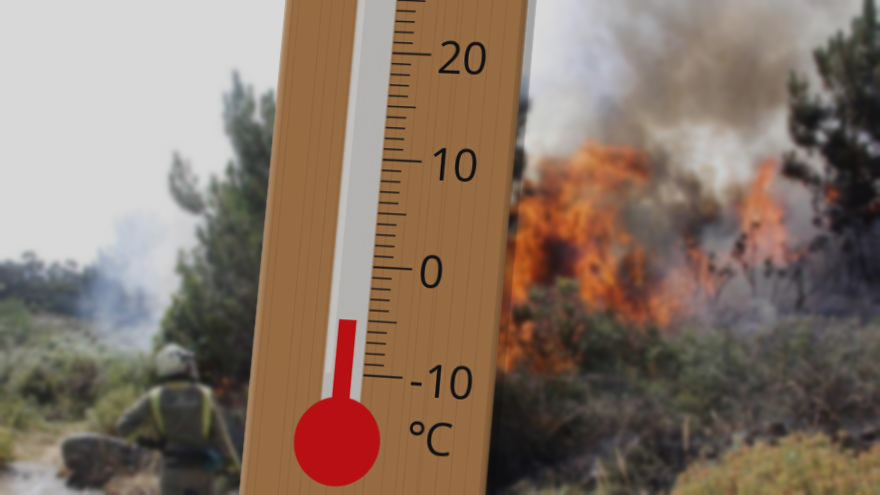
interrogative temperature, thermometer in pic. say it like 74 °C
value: -5 °C
